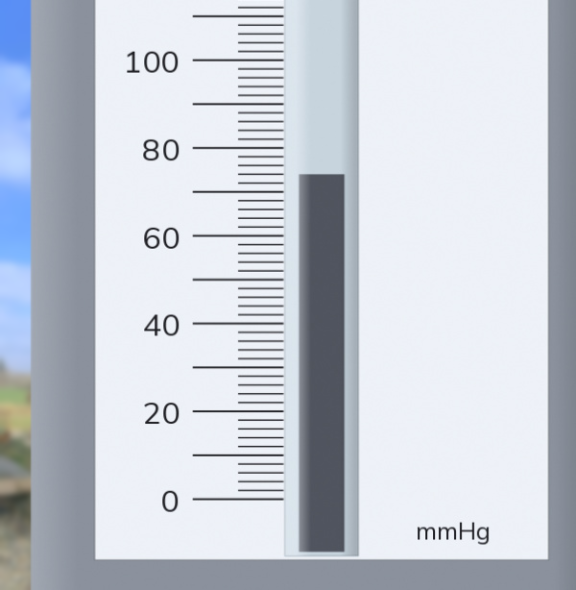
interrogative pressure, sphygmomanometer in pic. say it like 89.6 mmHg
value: 74 mmHg
